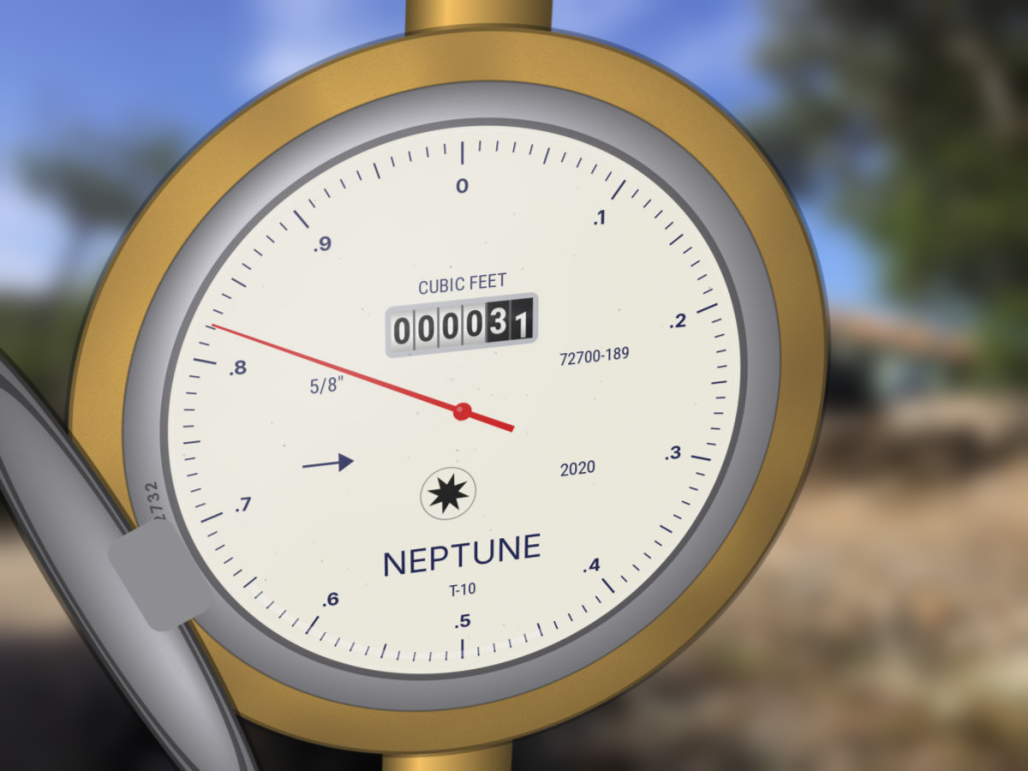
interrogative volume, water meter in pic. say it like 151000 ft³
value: 30.82 ft³
